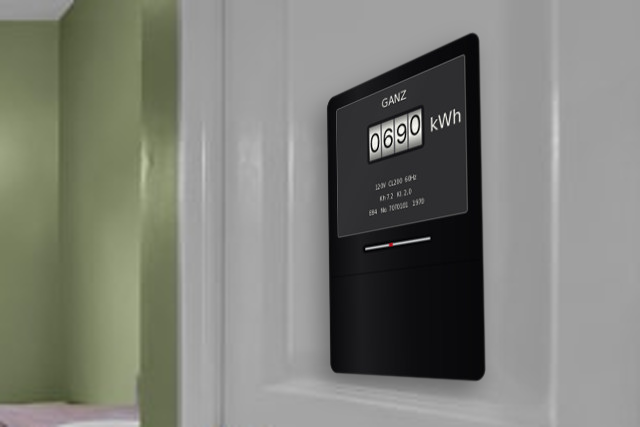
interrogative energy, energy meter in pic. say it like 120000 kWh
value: 690 kWh
